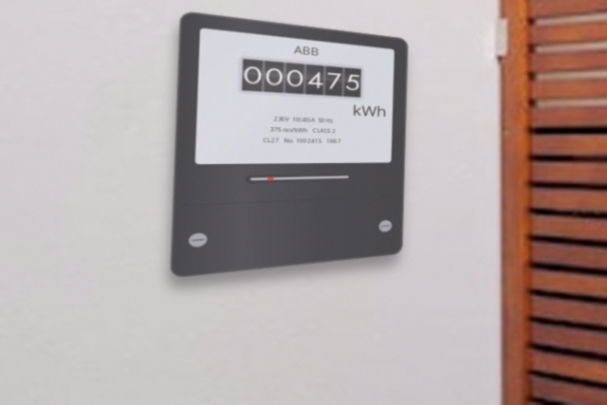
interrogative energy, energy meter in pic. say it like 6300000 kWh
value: 475 kWh
